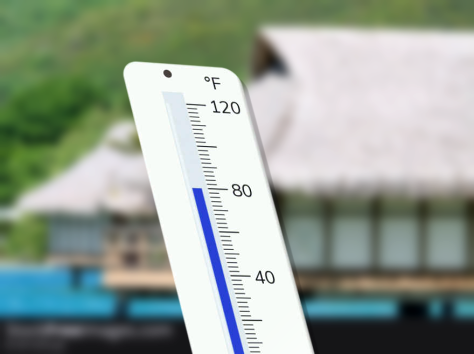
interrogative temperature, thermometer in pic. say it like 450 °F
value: 80 °F
